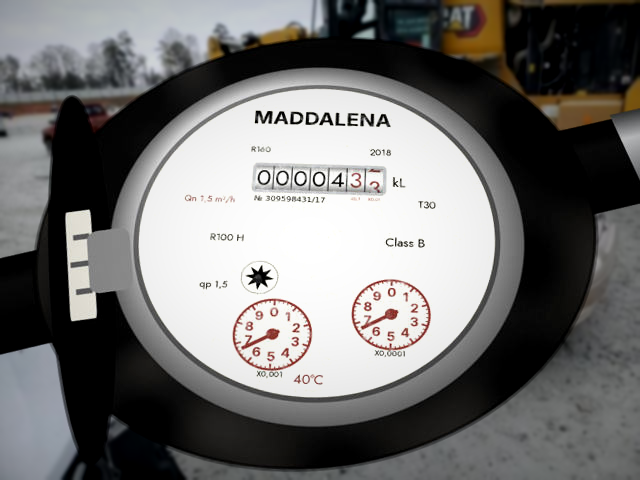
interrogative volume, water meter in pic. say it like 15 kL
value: 4.3266 kL
